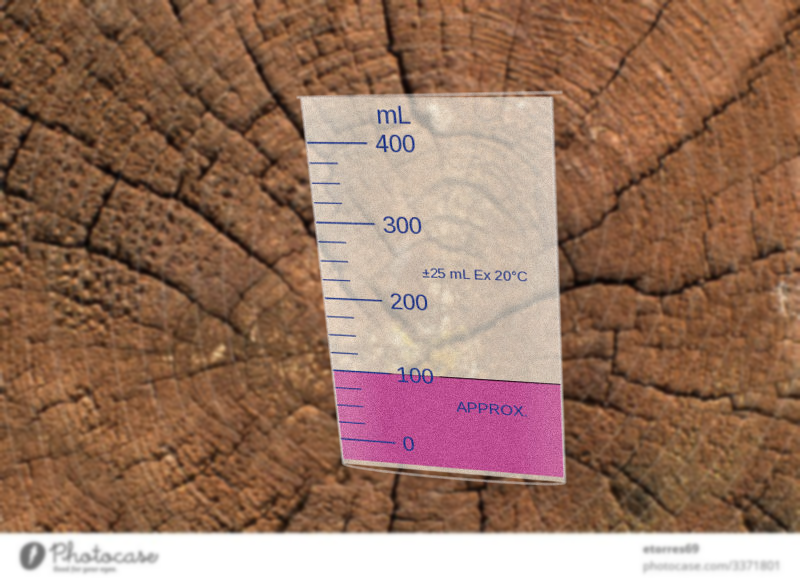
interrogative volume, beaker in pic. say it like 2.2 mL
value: 100 mL
